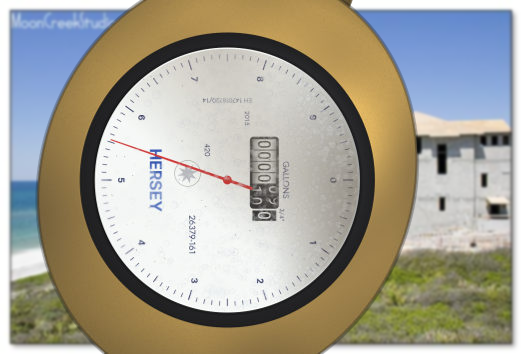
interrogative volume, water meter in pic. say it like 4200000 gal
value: 95.5 gal
